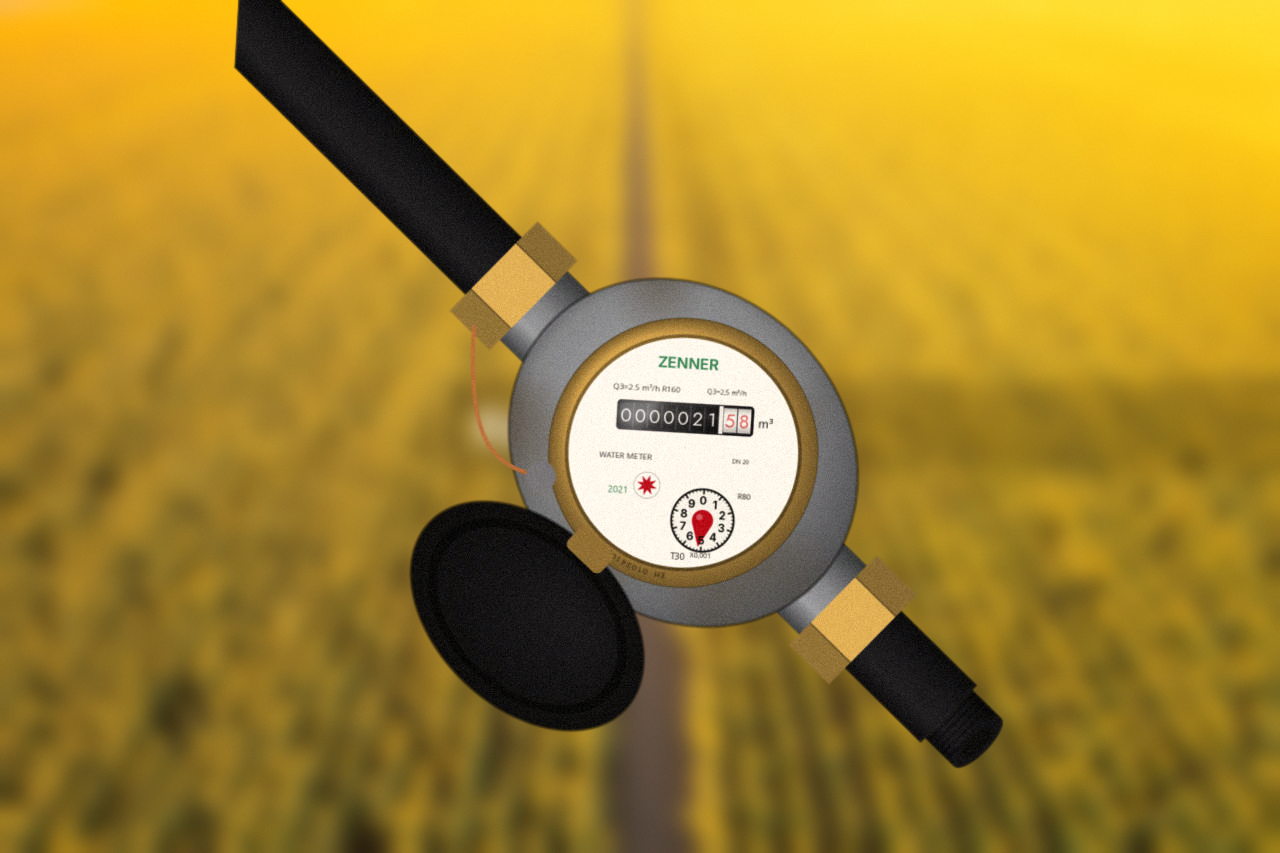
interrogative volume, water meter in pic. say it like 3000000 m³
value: 21.585 m³
